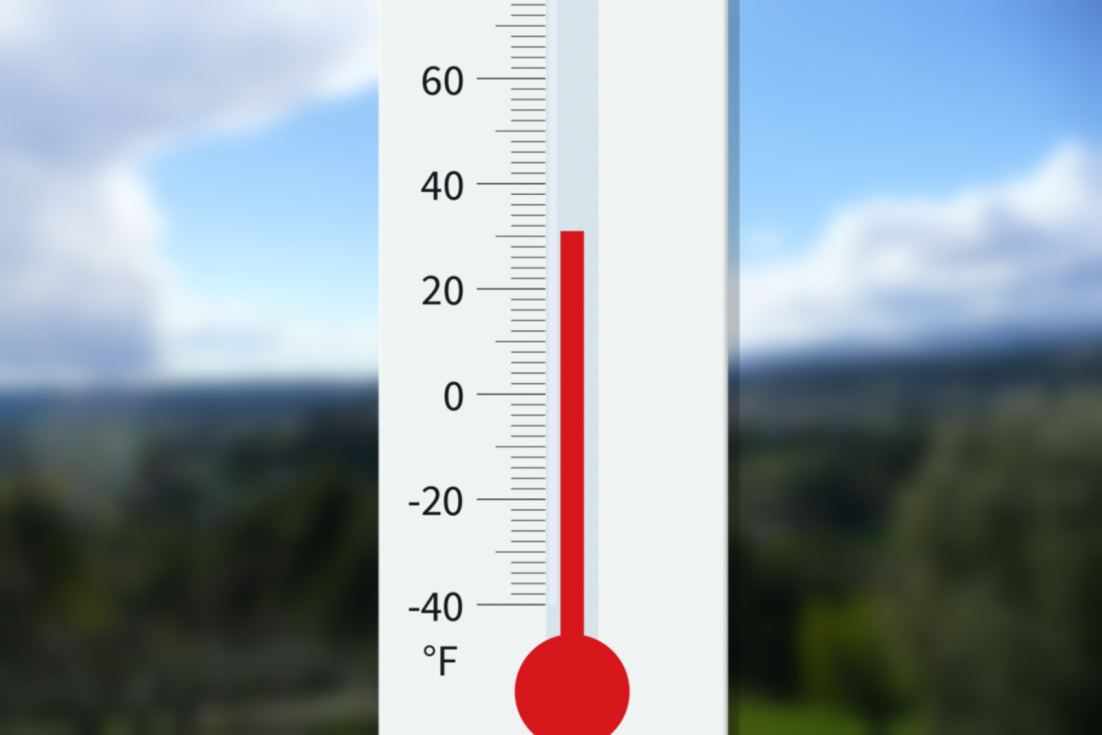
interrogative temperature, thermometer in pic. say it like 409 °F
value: 31 °F
